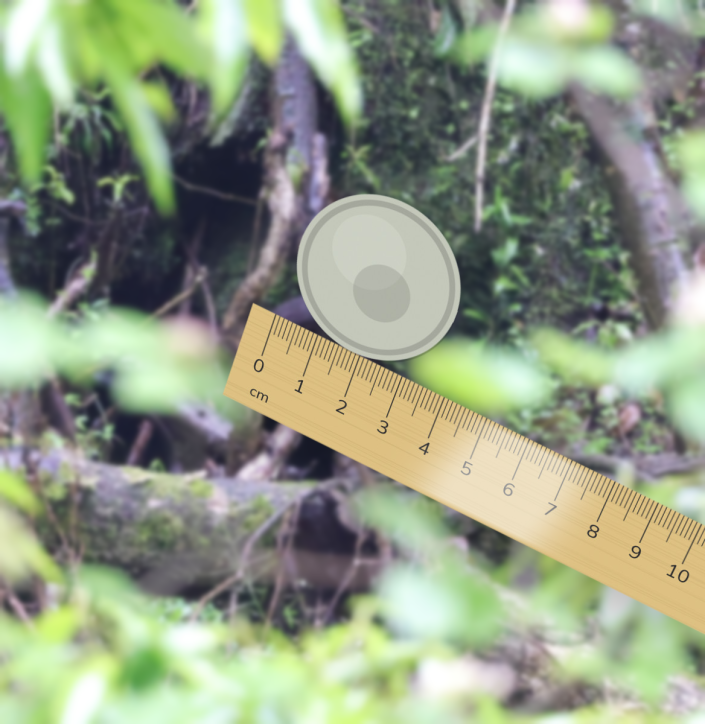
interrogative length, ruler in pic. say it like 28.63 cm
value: 3.6 cm
